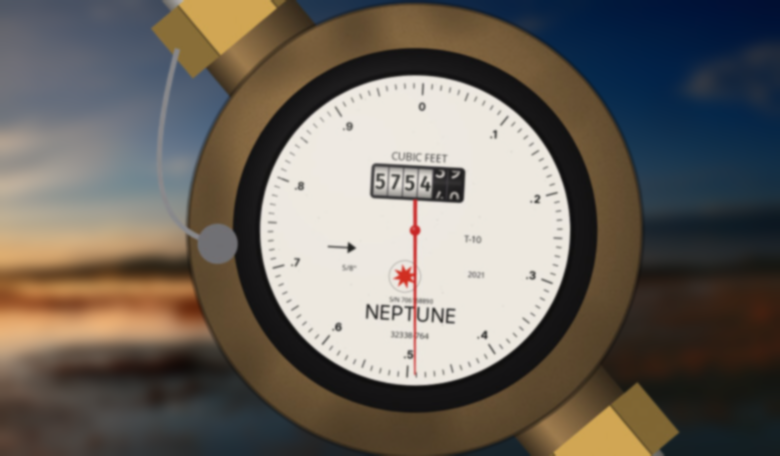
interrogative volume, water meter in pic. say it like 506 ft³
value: 575439.49 ft³
